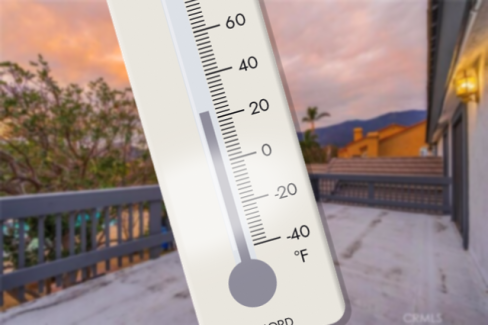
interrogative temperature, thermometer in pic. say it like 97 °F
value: 24 °F
